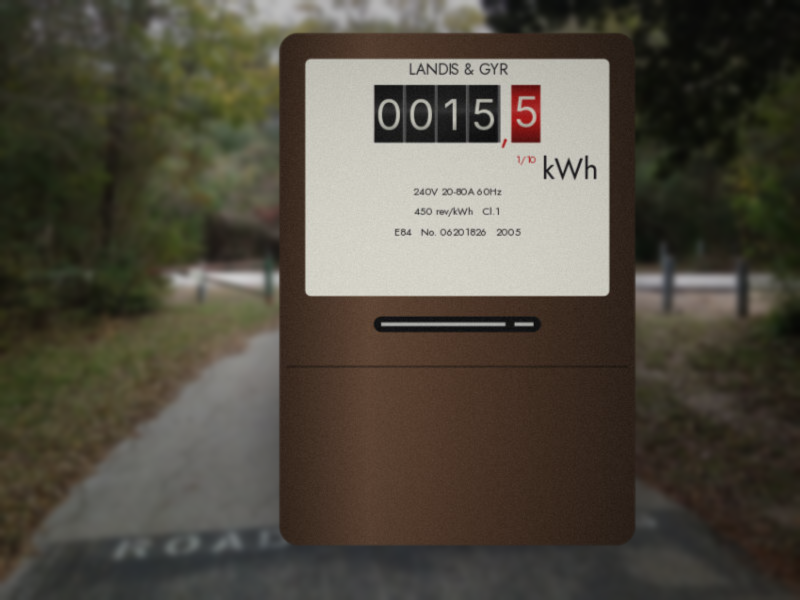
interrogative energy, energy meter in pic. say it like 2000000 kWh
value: 15.5 kWh
